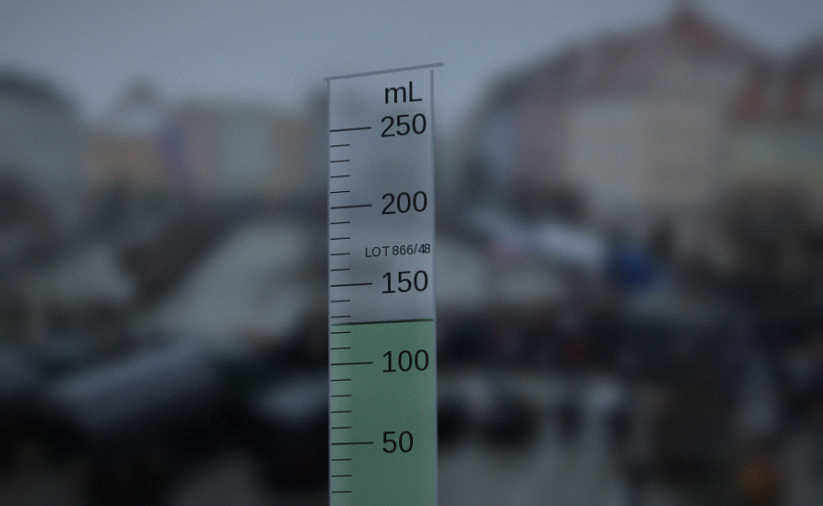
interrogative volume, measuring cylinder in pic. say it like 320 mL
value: 125 mL
